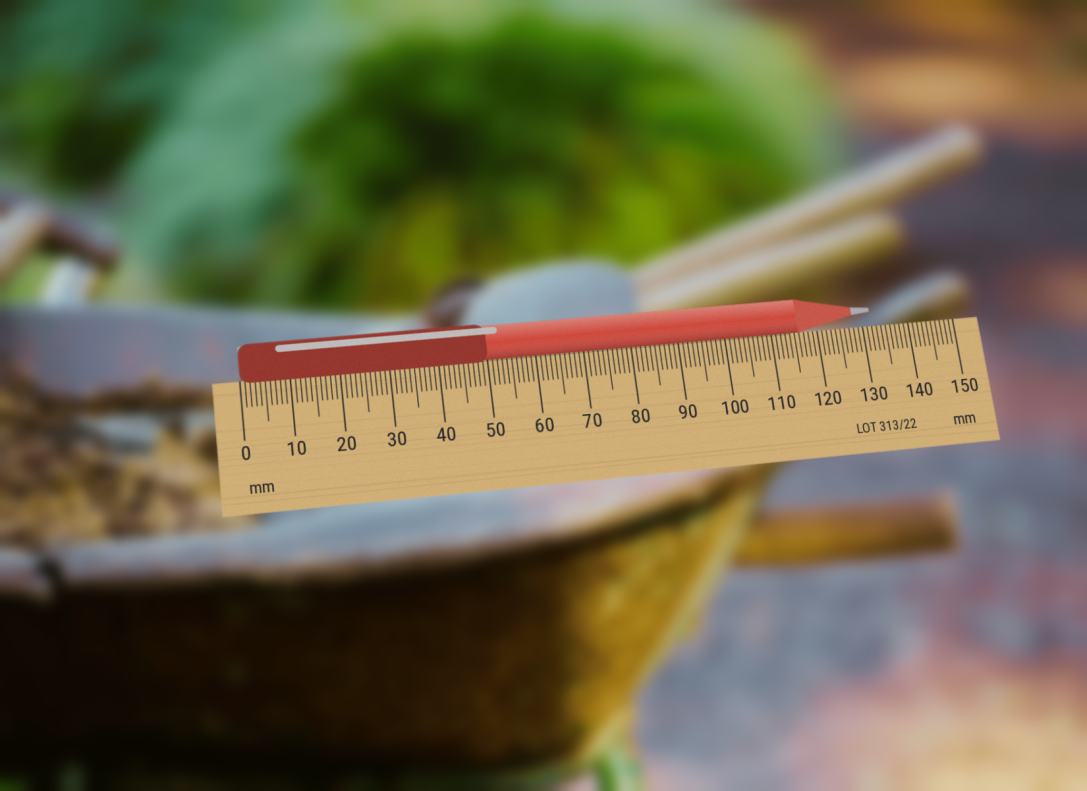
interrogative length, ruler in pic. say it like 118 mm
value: 132 mm
